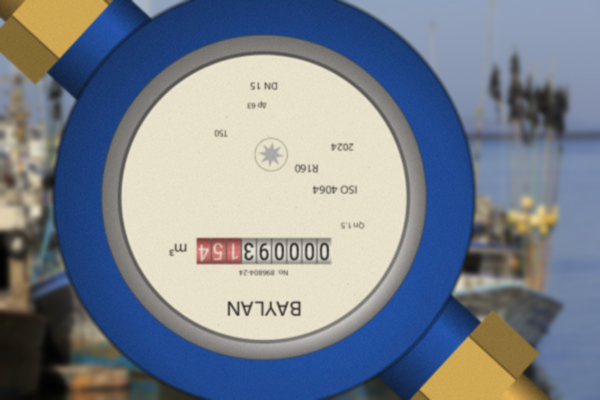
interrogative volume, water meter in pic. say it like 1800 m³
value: 93.154 m³
